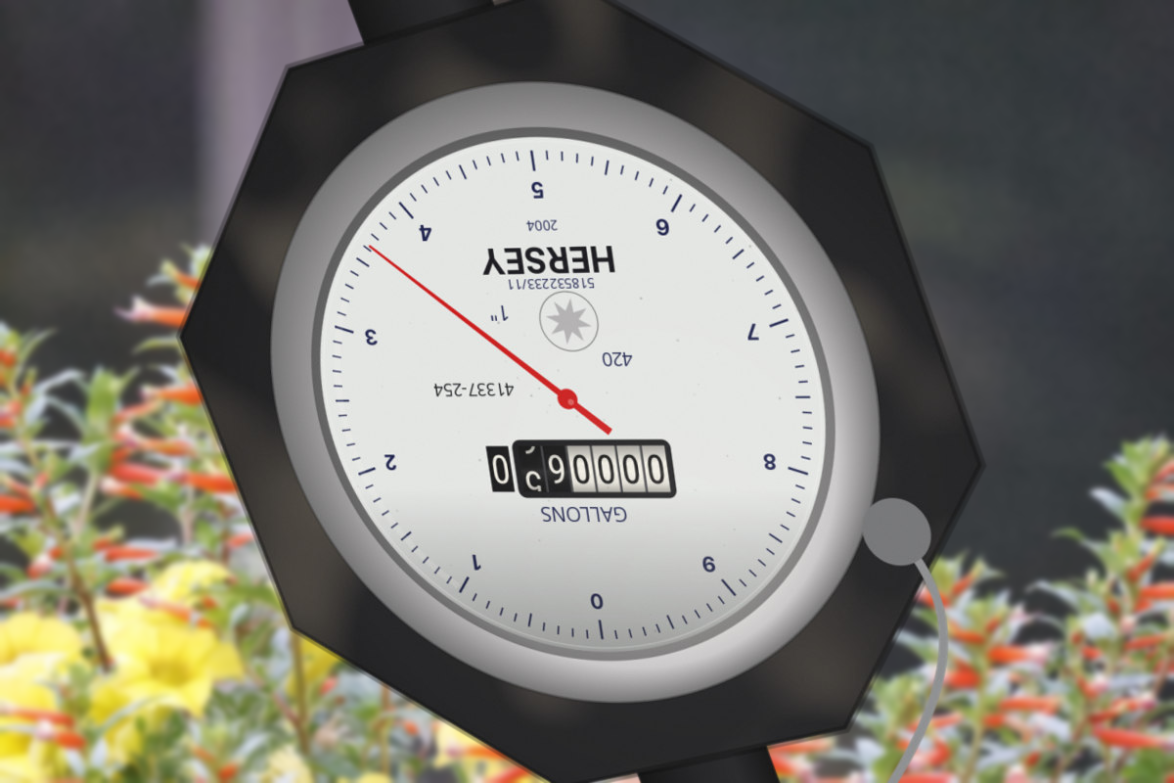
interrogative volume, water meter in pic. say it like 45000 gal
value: 653.6 gal
